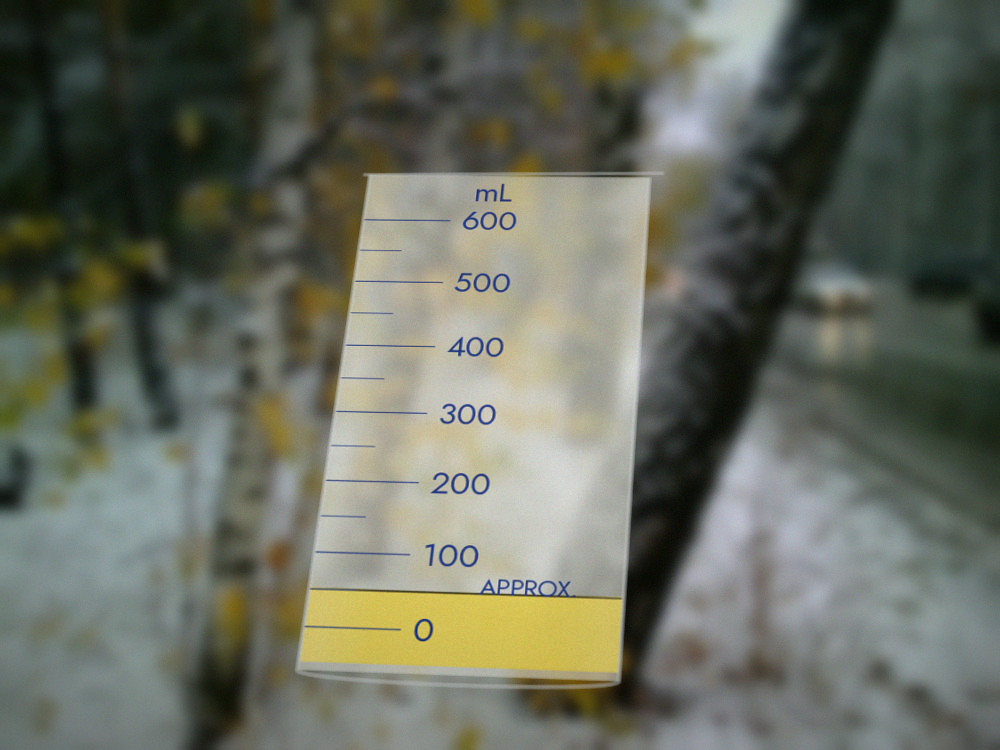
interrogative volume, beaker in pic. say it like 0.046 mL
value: 50 mL
